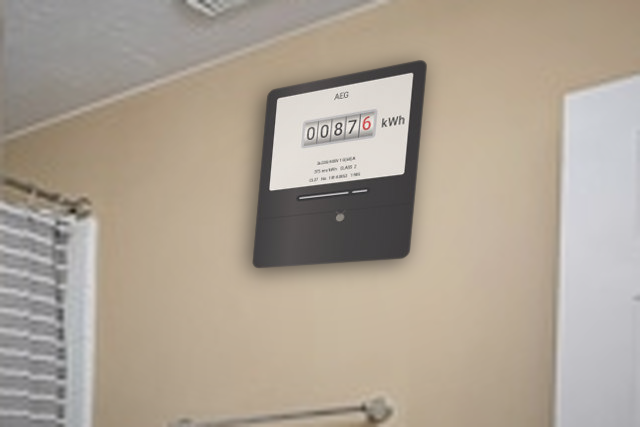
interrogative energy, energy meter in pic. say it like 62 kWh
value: 87.6 kWh
